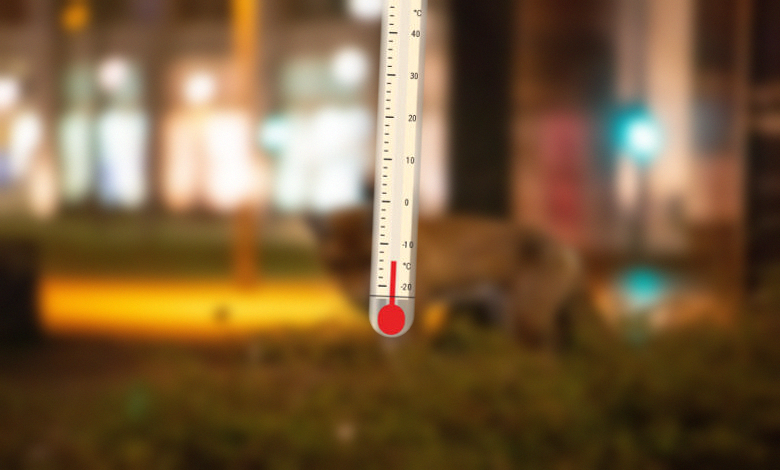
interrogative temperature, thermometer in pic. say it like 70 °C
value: -14 °C
